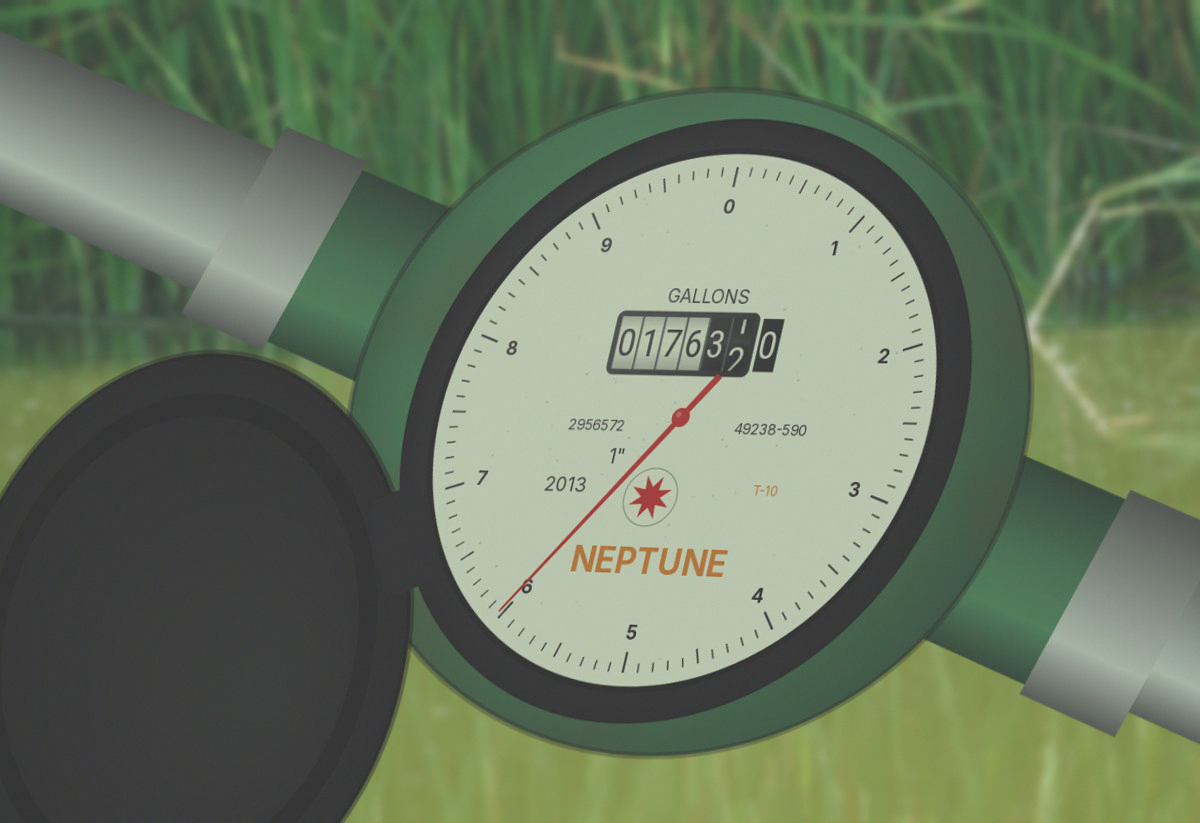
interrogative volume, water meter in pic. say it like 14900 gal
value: 176316.0 gal
